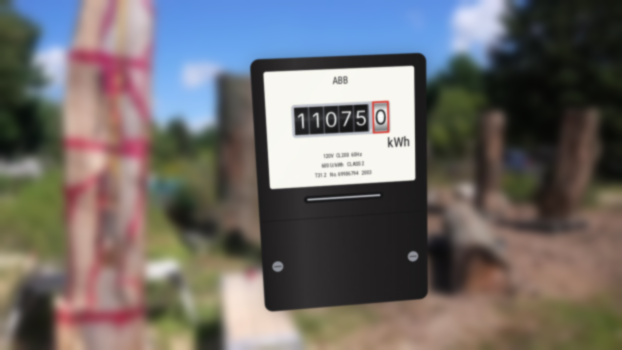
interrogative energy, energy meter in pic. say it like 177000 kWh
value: 11075.0 kWh
